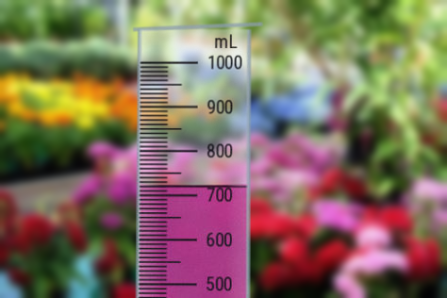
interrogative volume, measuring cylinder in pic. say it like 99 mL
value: 720 mL
